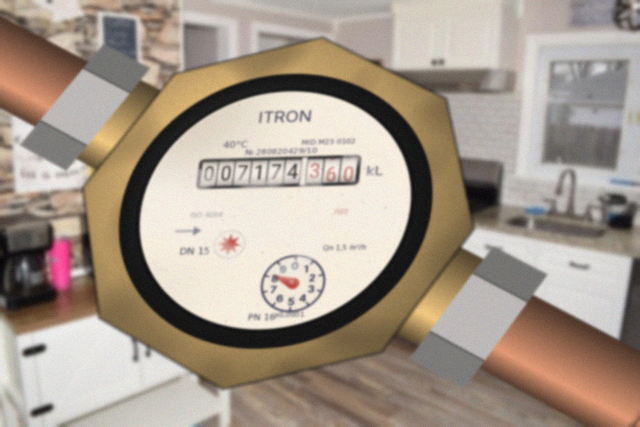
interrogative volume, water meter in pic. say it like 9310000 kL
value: 7174.3598 kL
